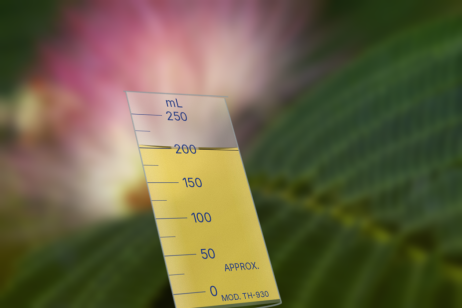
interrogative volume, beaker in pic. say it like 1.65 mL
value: 200 mL
